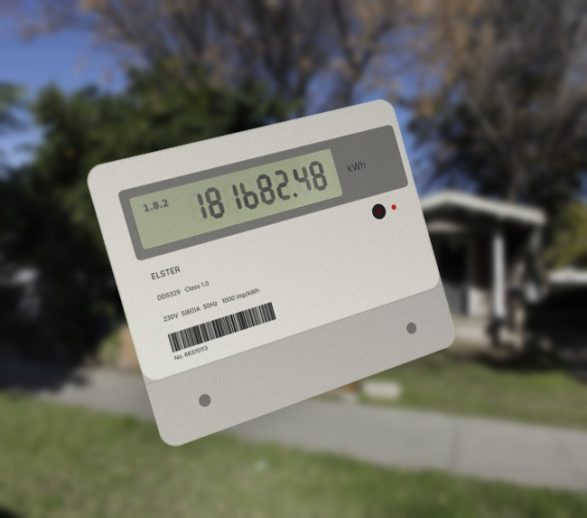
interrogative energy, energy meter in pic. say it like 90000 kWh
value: 181682.48 kWh
